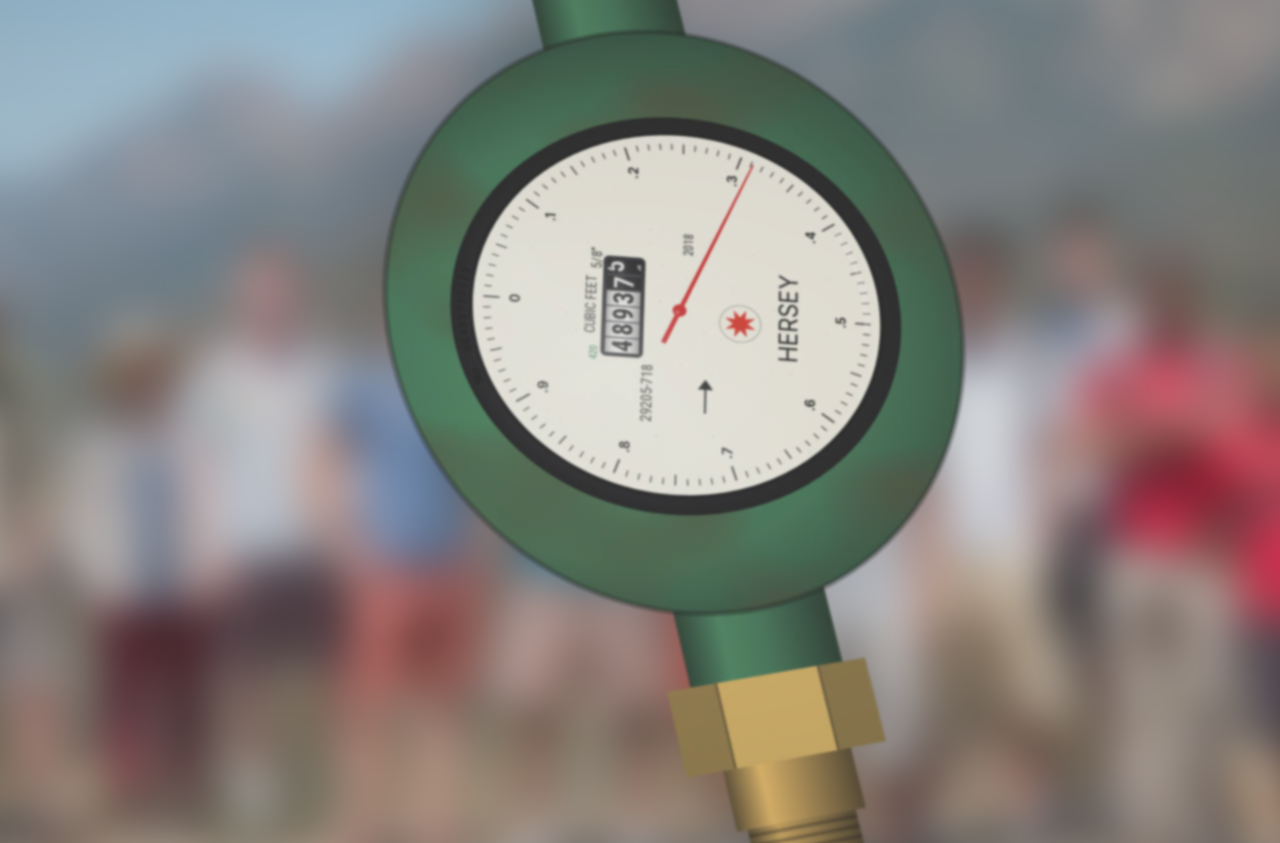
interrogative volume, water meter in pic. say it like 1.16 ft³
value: 489375.31 ft³
